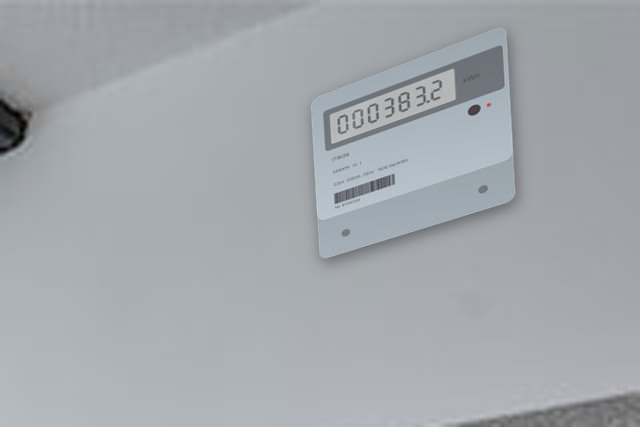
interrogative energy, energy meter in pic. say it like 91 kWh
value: 383.2 kWh
